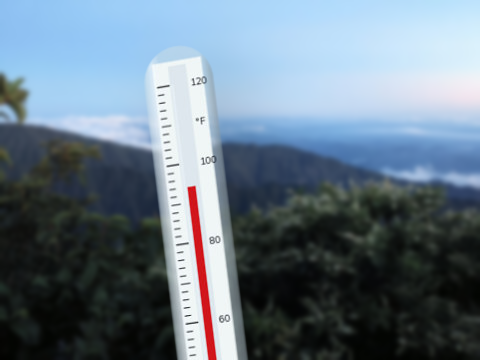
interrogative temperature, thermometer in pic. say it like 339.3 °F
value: 94 °F
